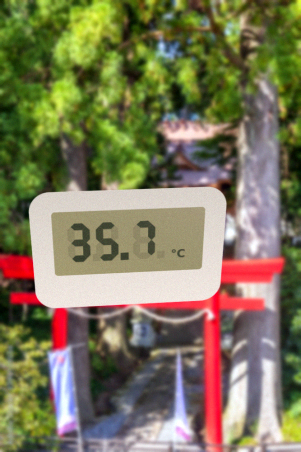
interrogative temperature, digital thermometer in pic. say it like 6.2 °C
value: 35.7 °C
